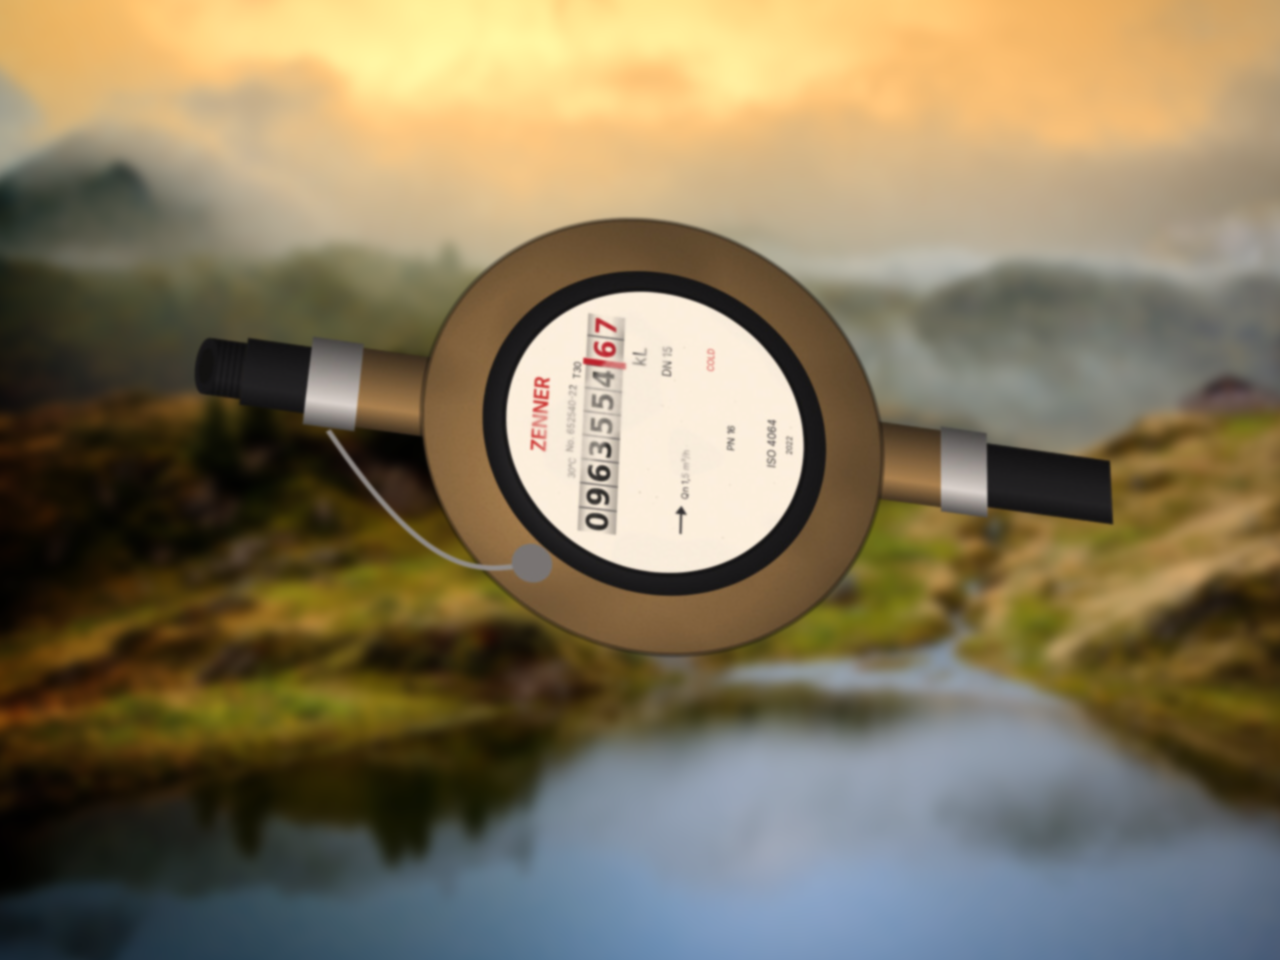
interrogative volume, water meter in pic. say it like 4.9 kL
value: 963554.67 kL
